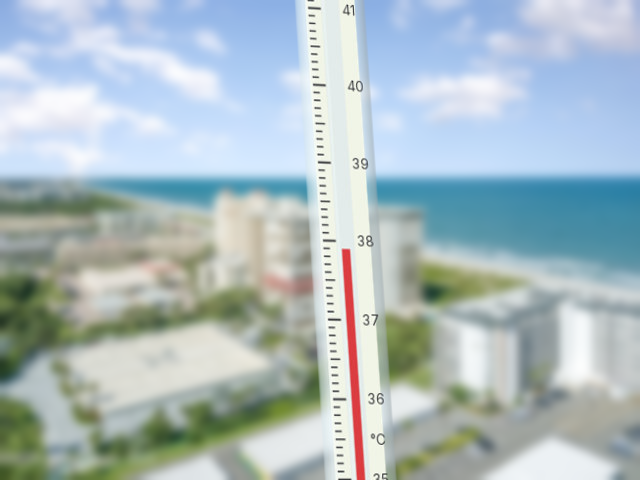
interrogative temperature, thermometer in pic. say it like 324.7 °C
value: 37.9 °C
